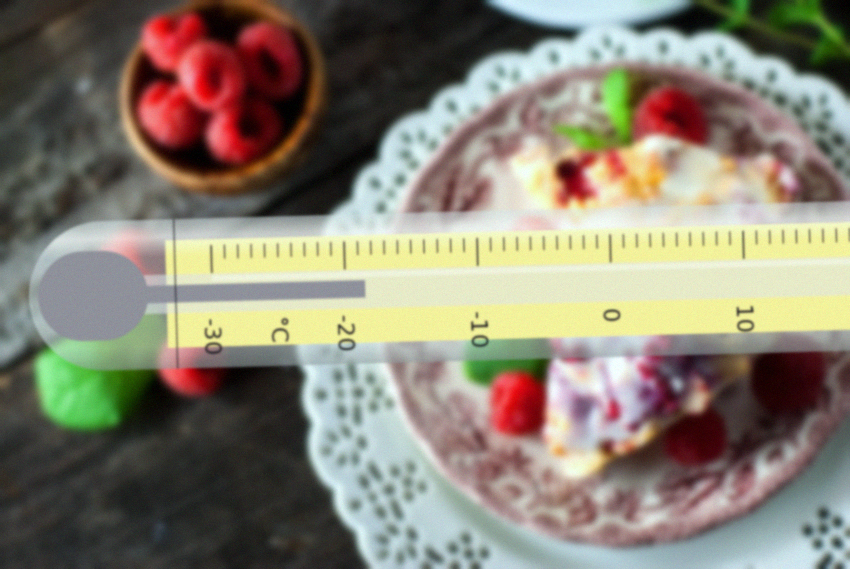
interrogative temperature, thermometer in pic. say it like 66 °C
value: -18.5 °C
